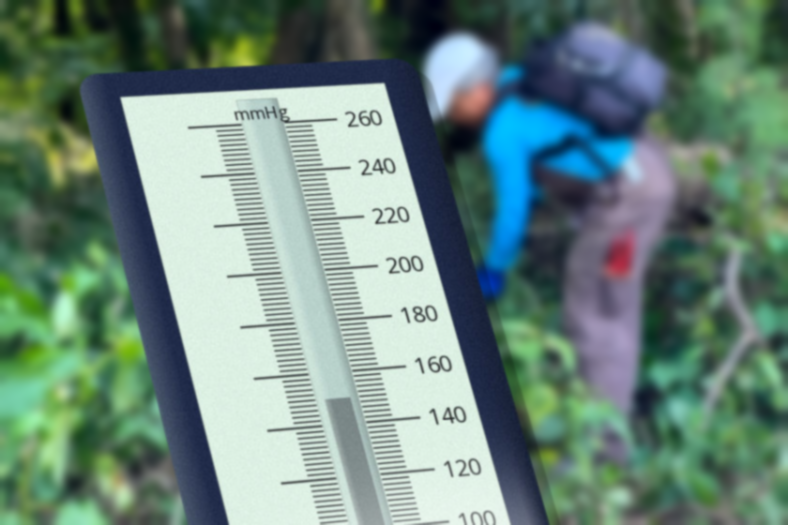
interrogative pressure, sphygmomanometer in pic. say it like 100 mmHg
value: 150 mmHg
